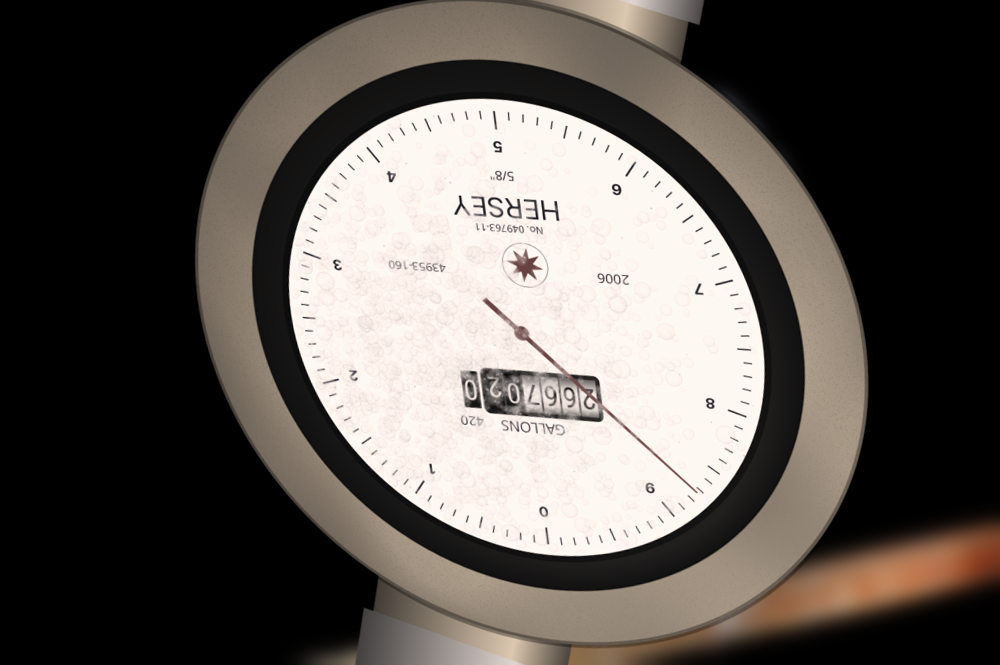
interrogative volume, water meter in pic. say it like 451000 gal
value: 2667018.7 gal
